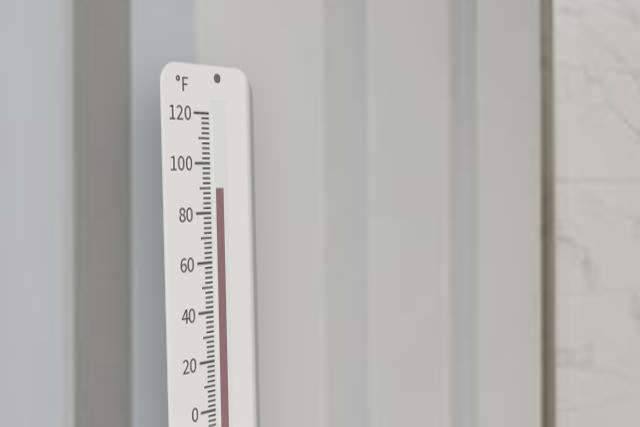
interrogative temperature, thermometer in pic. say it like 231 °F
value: 90 °F
